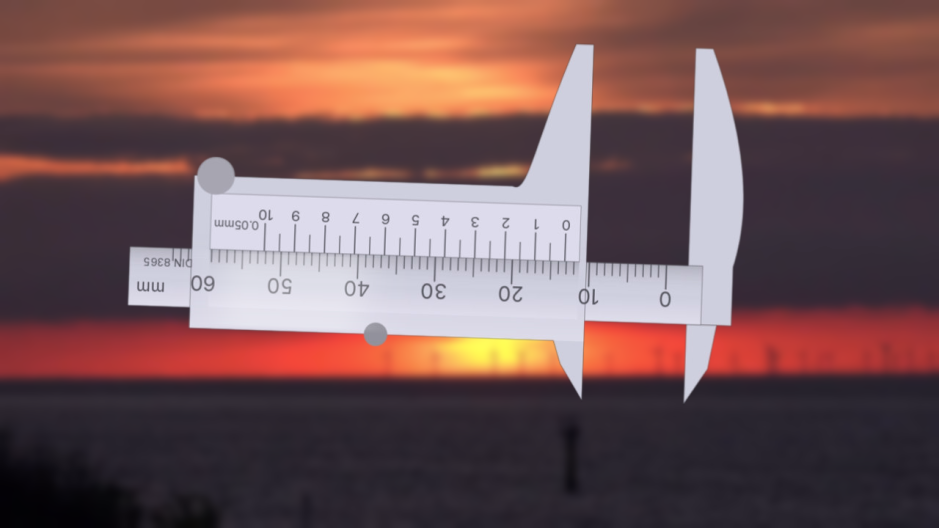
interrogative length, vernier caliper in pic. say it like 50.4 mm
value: 13.2 mm
